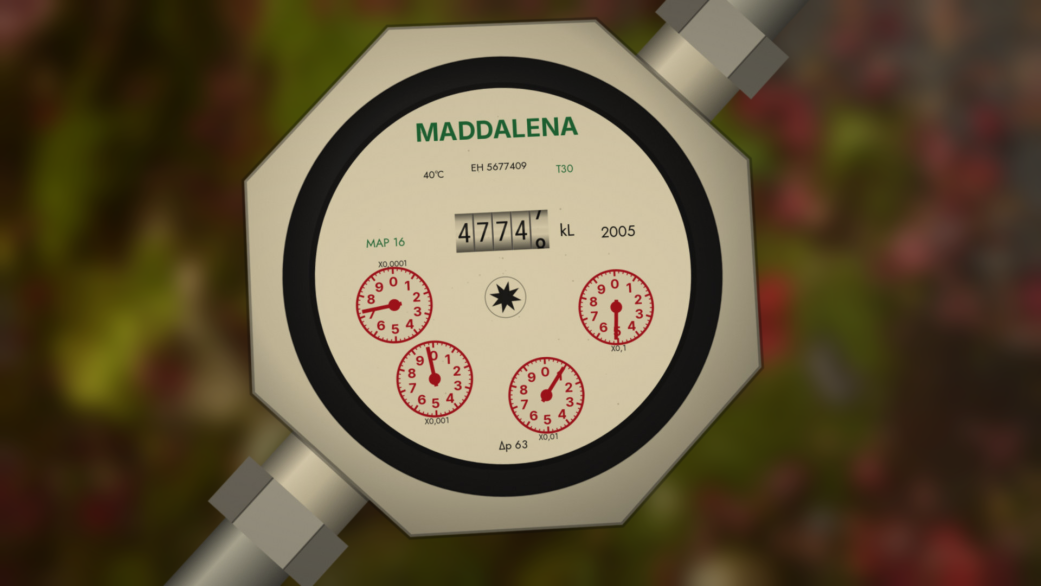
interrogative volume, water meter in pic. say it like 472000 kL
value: 47747.5097 kL
